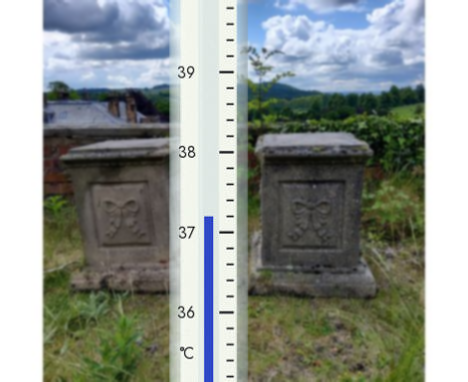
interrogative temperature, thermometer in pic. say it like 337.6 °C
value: 37.2 °C
